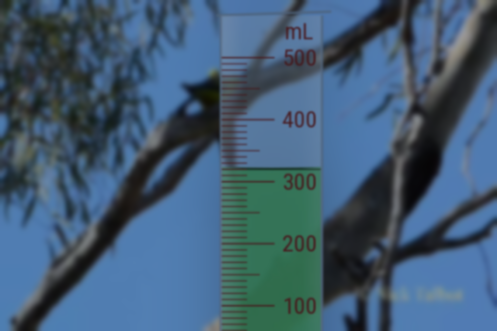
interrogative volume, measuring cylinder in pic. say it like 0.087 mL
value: 320 mL
